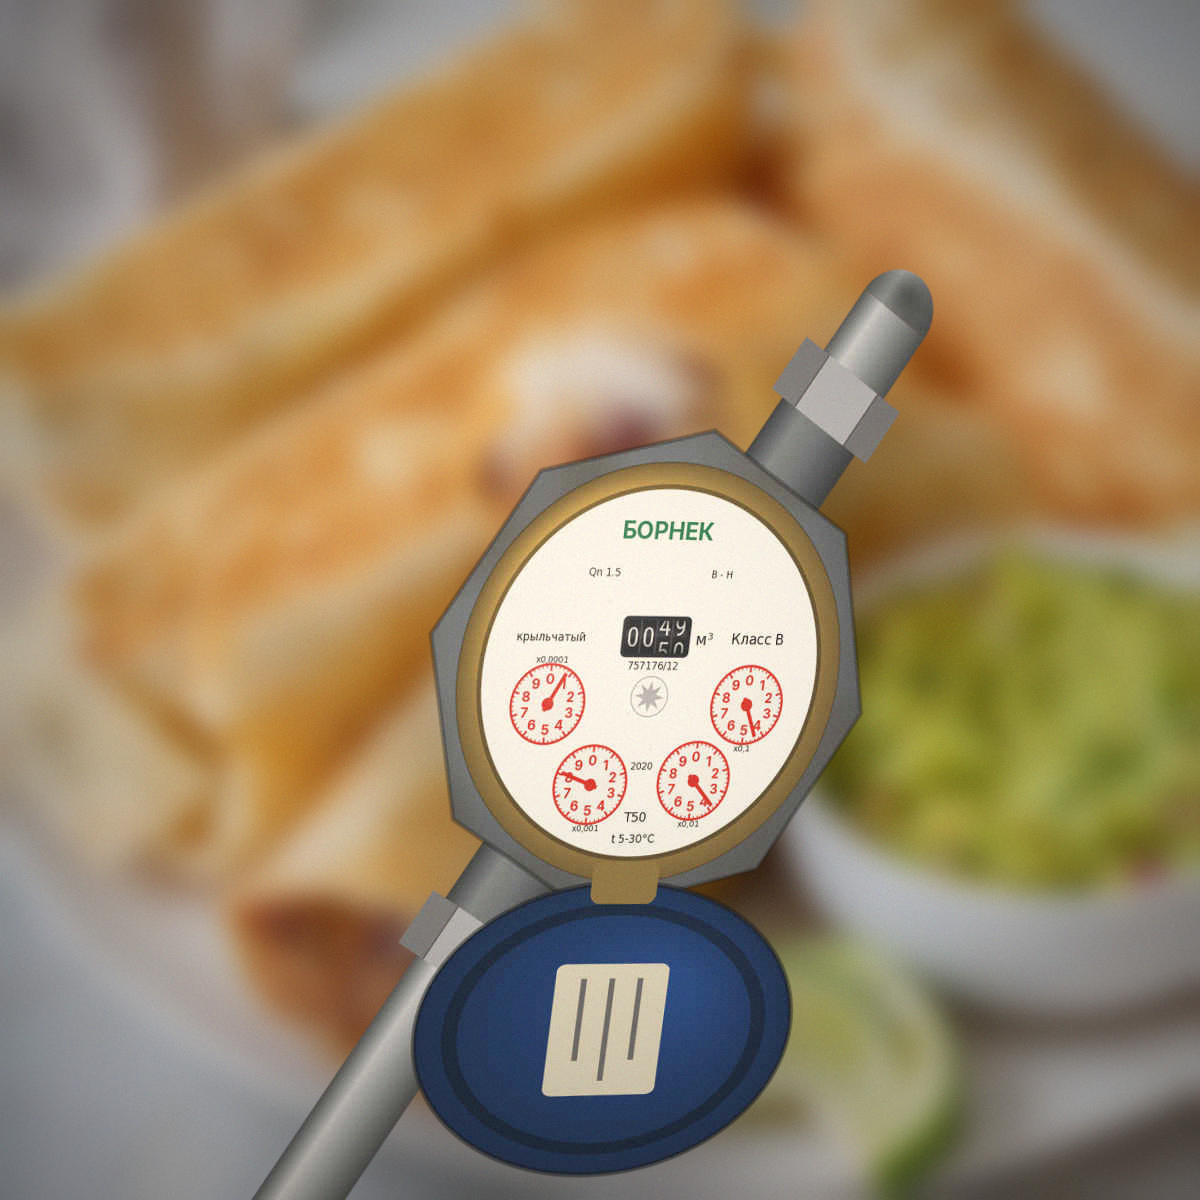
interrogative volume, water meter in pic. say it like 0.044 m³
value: 49.4380 m³
